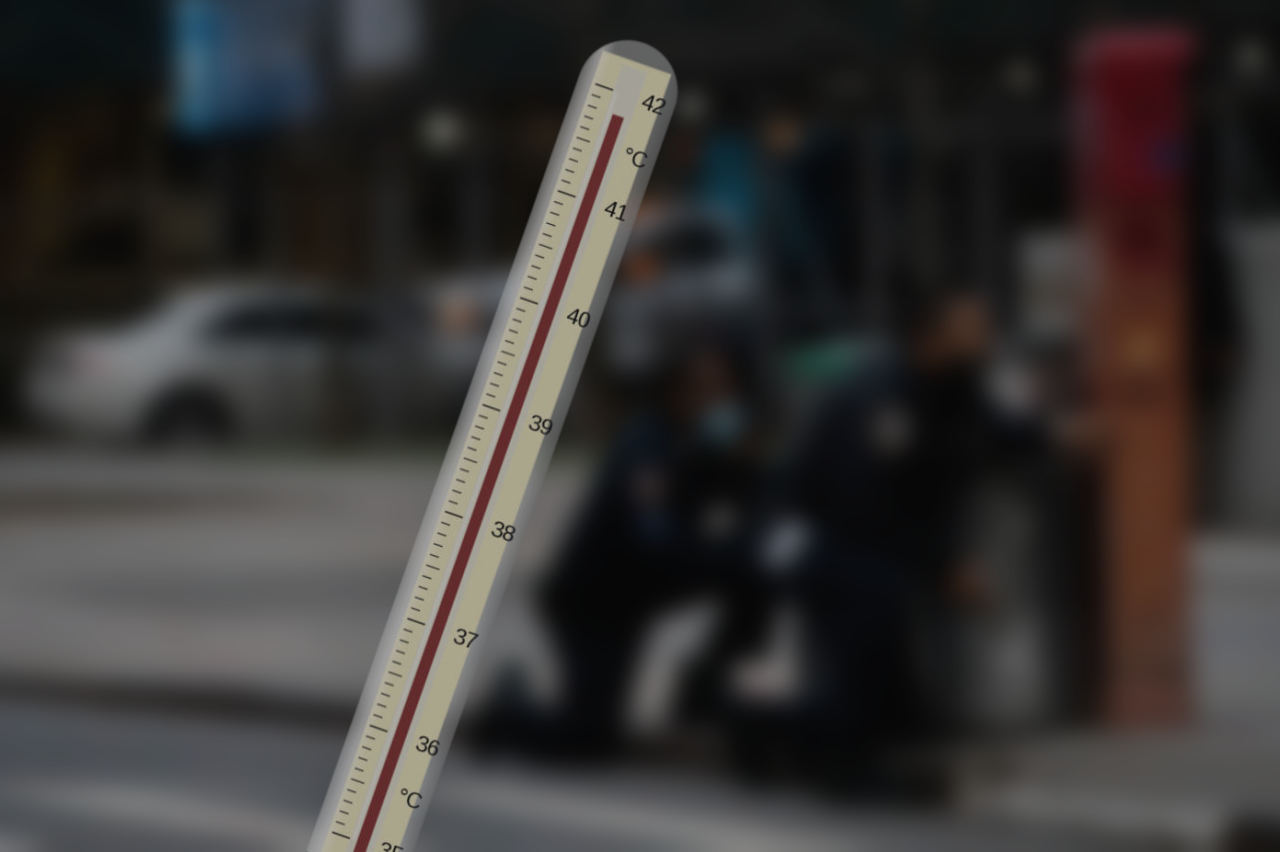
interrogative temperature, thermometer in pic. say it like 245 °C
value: 41.8 °C
